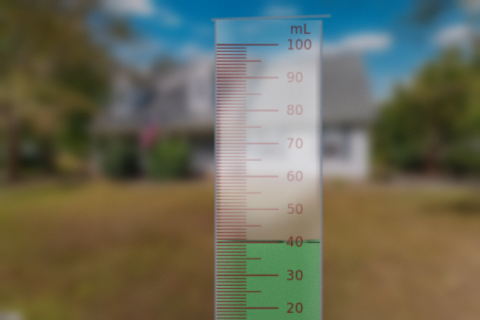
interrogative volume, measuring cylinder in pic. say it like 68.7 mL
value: 40 mL
